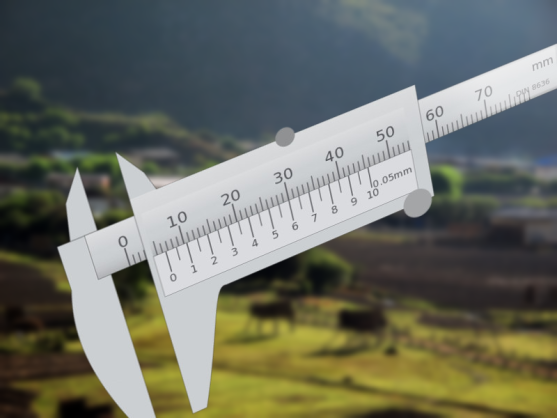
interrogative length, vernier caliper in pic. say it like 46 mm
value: 6.6 mm
